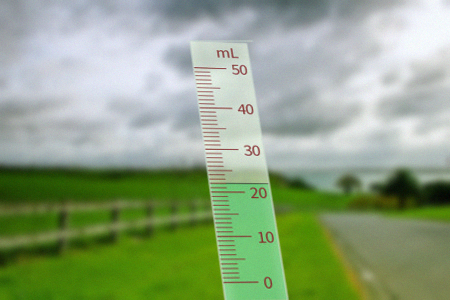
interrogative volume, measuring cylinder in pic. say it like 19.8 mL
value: 22 mL
